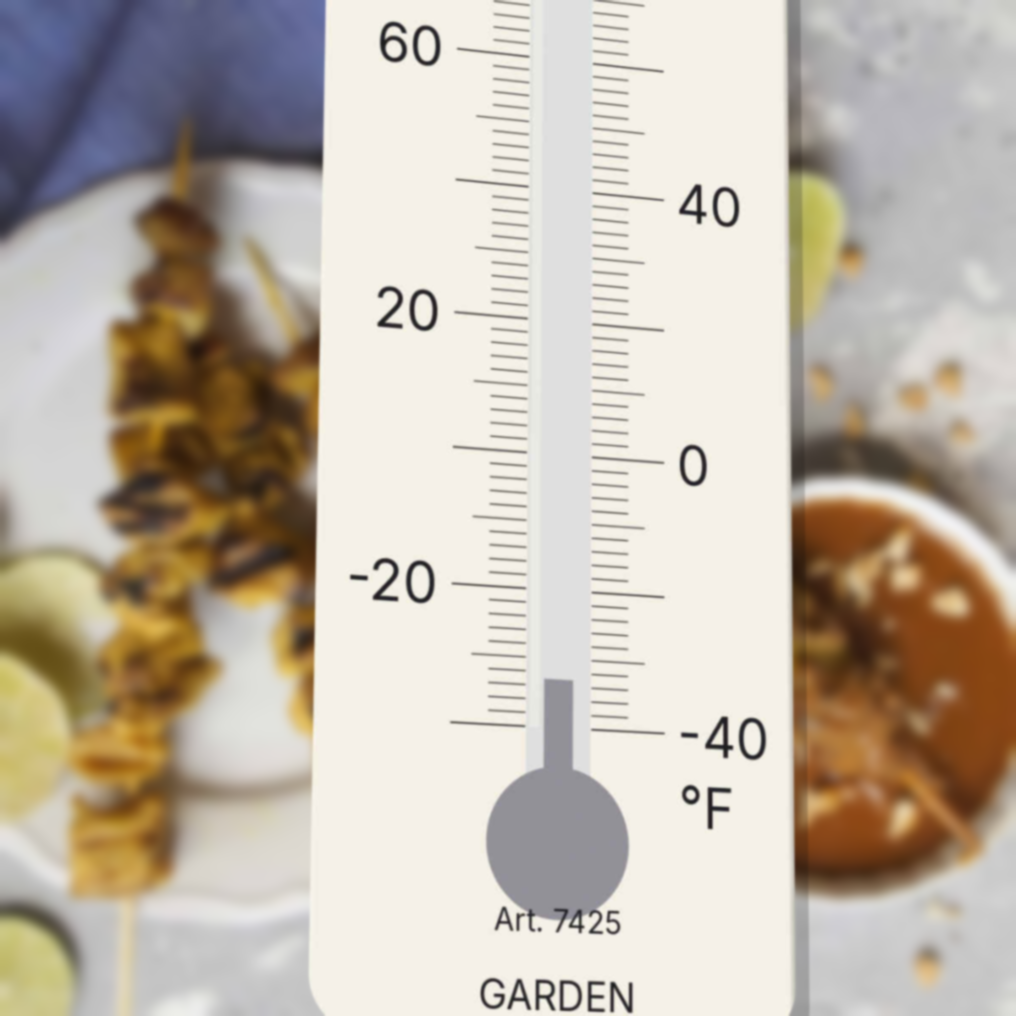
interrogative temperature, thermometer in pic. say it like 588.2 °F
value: -33 °F
